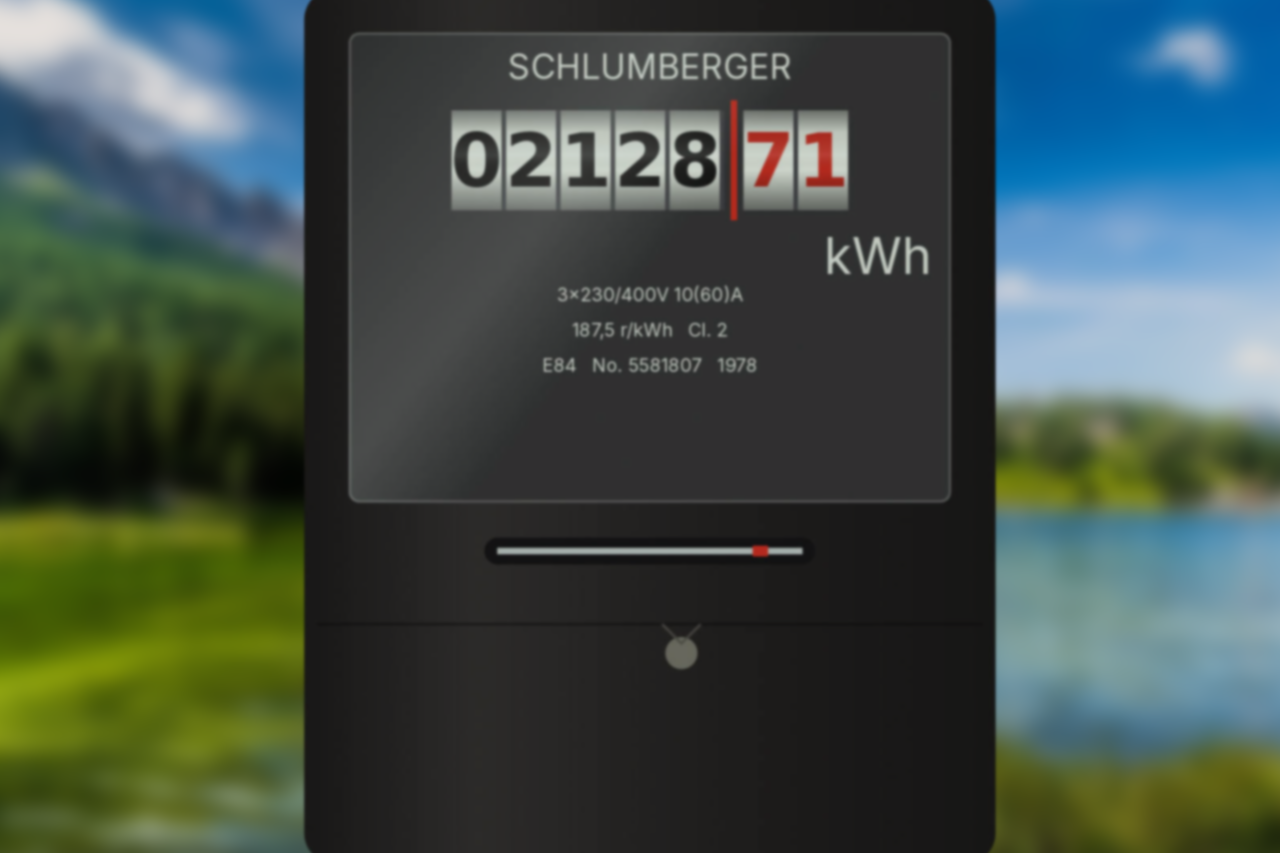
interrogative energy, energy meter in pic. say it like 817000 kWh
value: 2128.71 kWh
